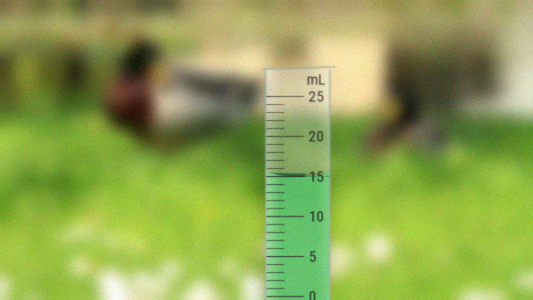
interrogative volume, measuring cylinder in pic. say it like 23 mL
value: 15 mL
